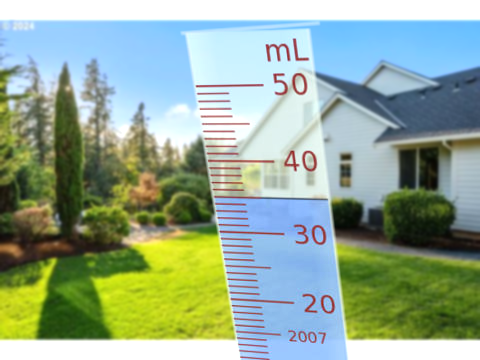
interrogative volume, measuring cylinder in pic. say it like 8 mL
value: 35 mL
